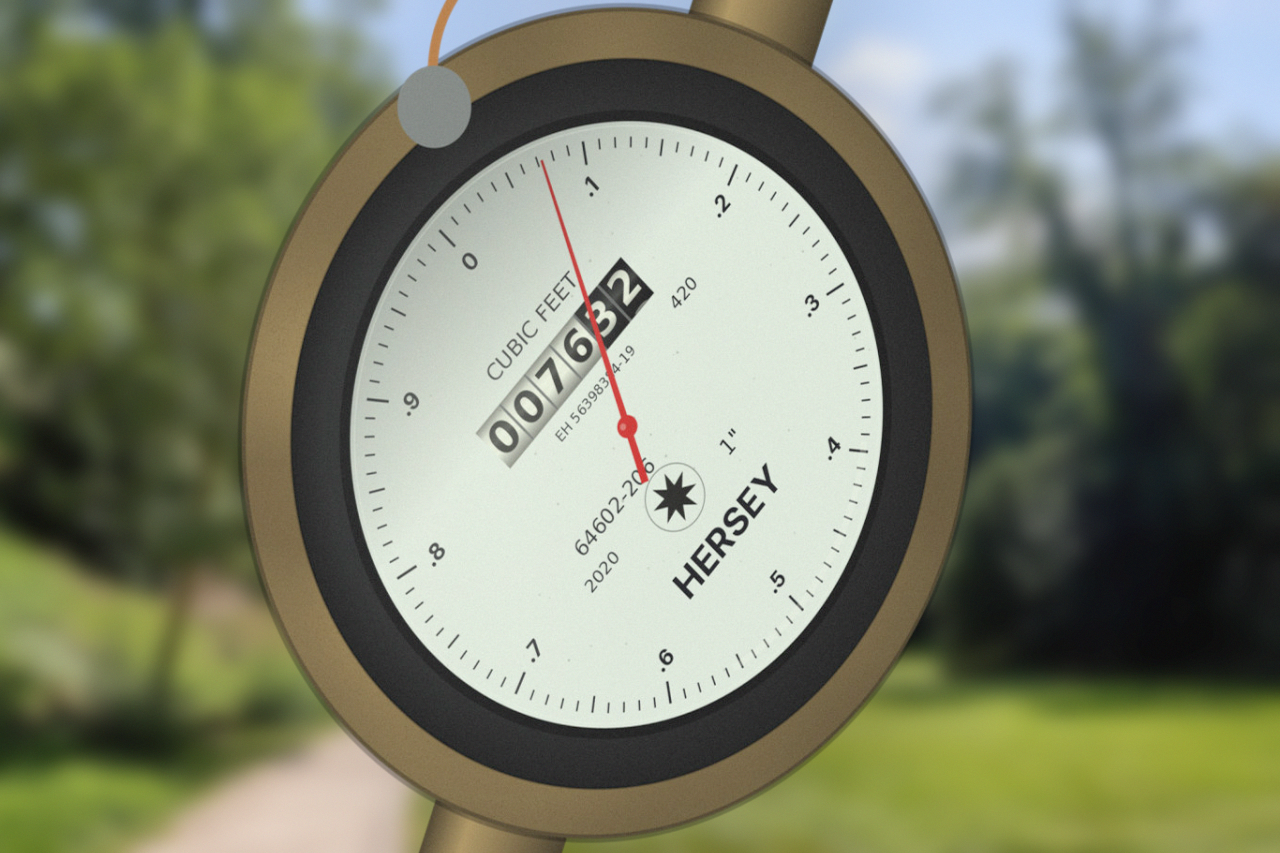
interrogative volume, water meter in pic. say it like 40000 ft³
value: 7632.07 ft³
